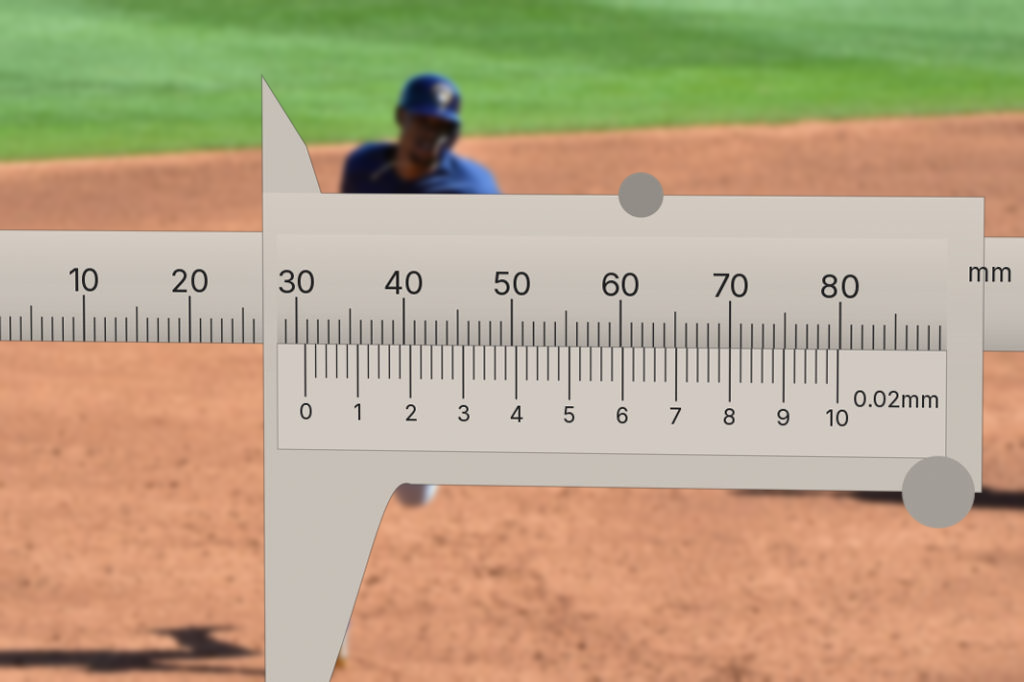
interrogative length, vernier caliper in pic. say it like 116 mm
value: 30.8 mm
